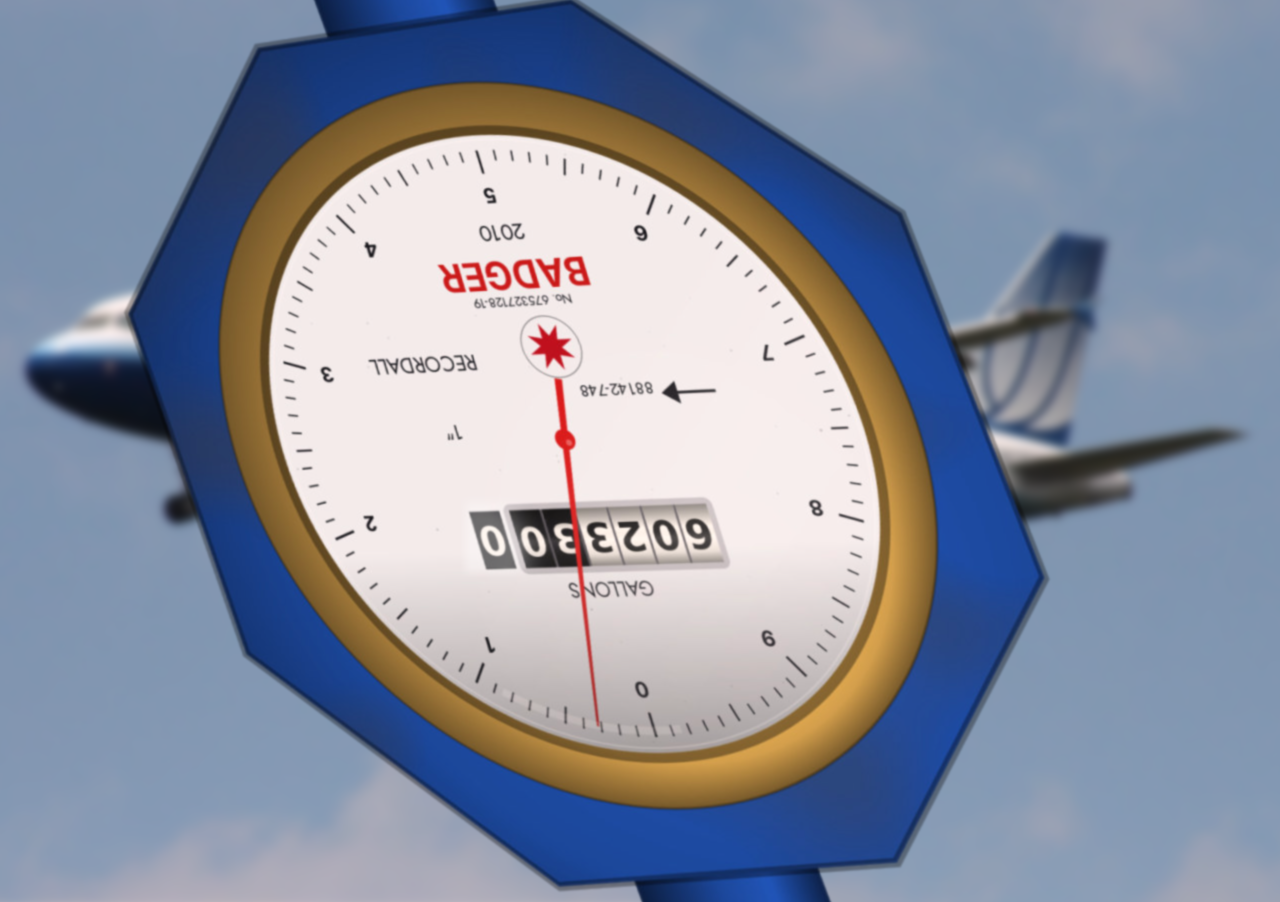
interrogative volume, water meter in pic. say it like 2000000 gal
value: 6023300.3 gal
